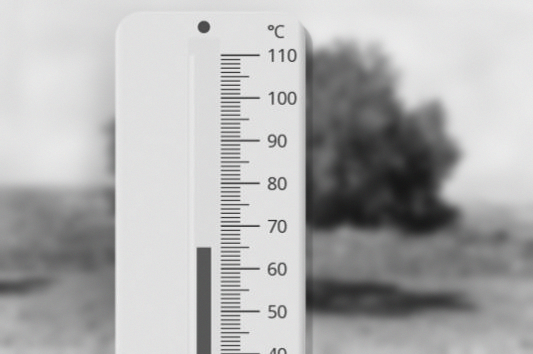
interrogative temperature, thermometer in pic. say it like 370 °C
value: 65 °C
